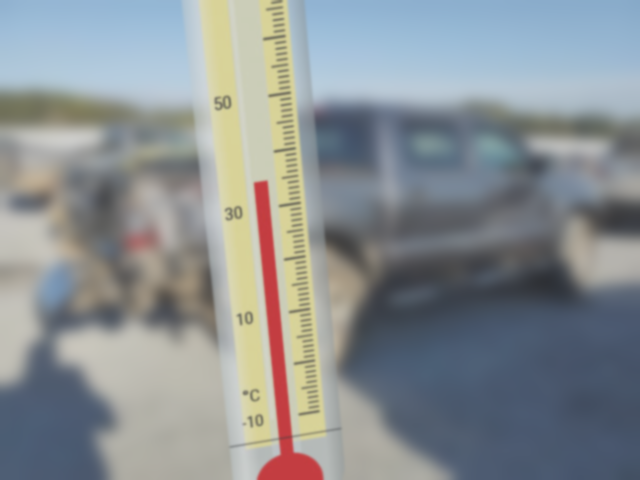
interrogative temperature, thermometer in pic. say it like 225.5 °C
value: 35 °C
